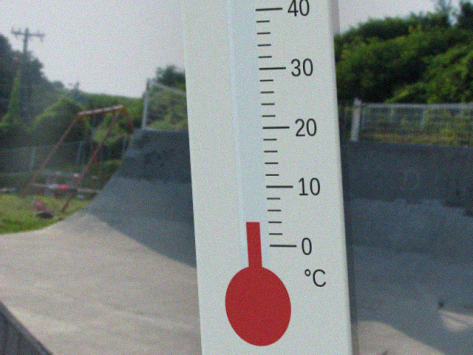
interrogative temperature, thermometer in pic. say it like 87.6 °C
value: 4 °C
